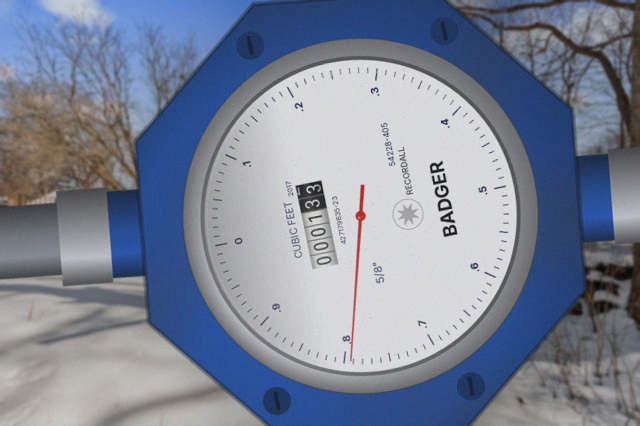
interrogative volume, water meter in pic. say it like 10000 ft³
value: 132.79 ft³
